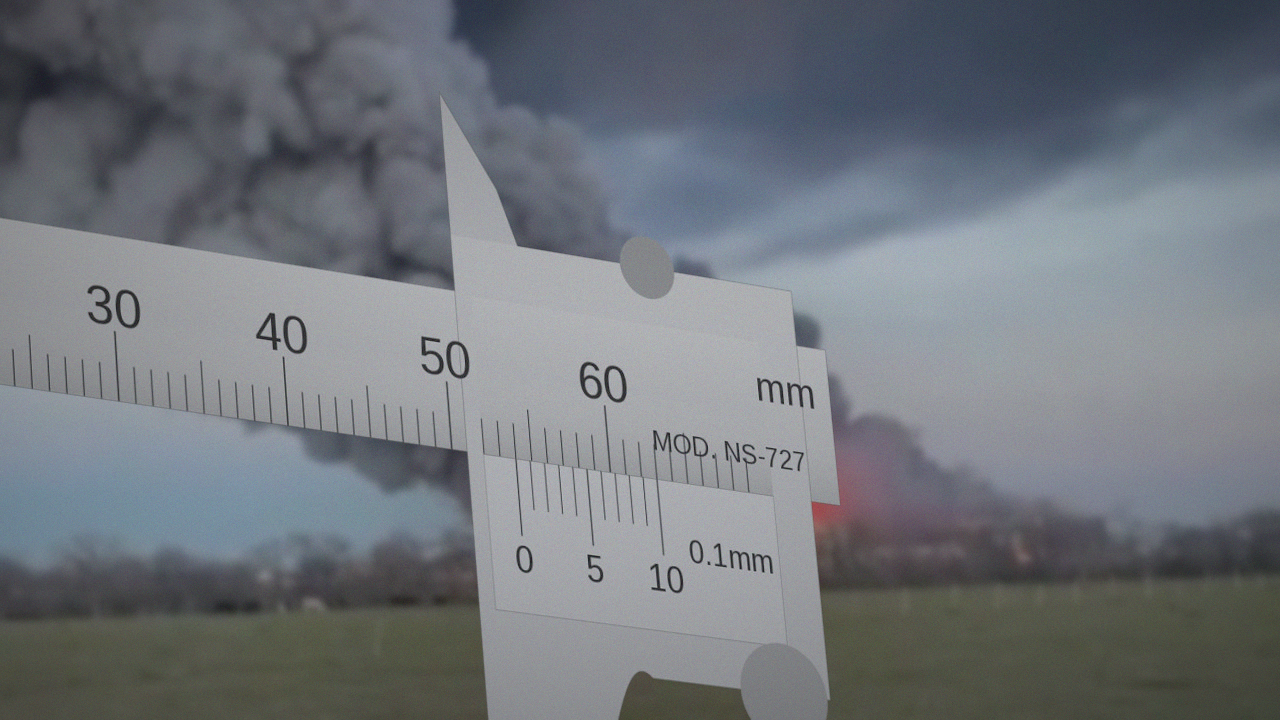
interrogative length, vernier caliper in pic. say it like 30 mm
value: 54.0 mm
